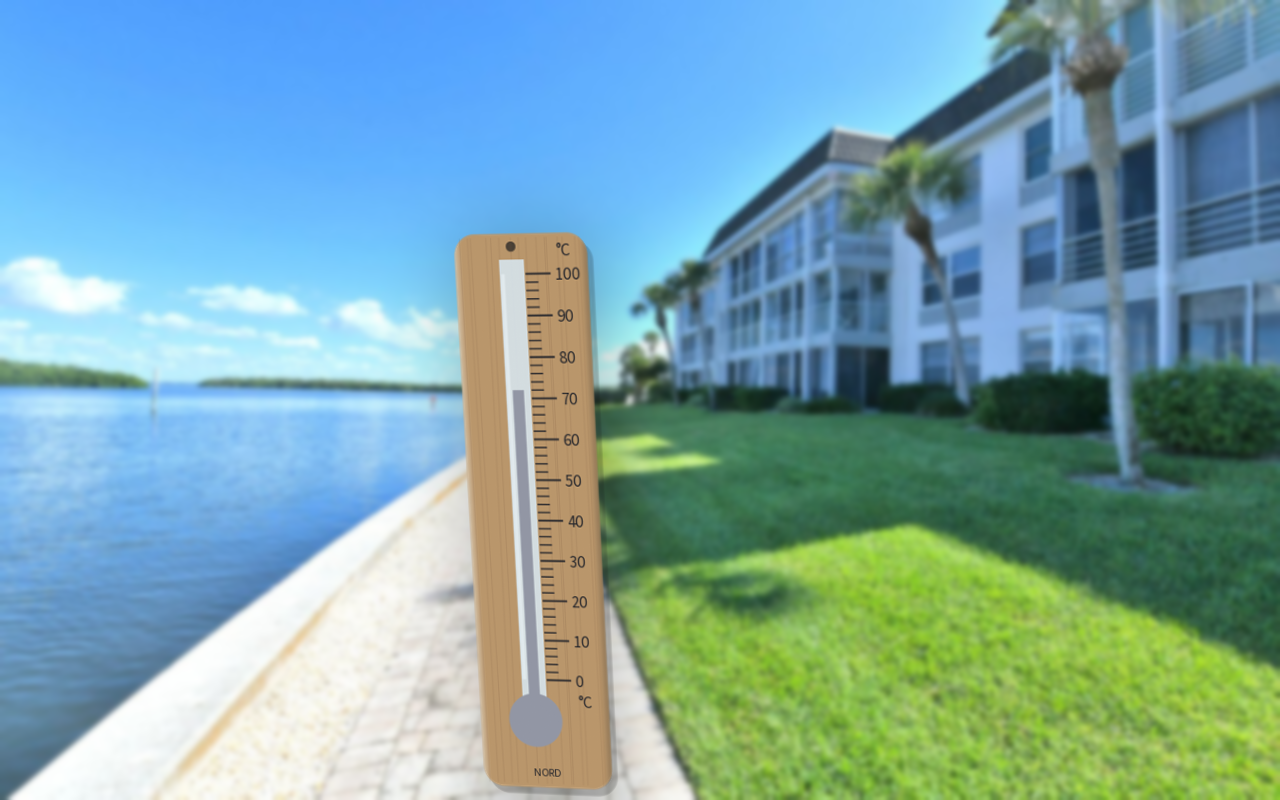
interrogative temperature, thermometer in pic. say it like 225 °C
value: 72 °C
